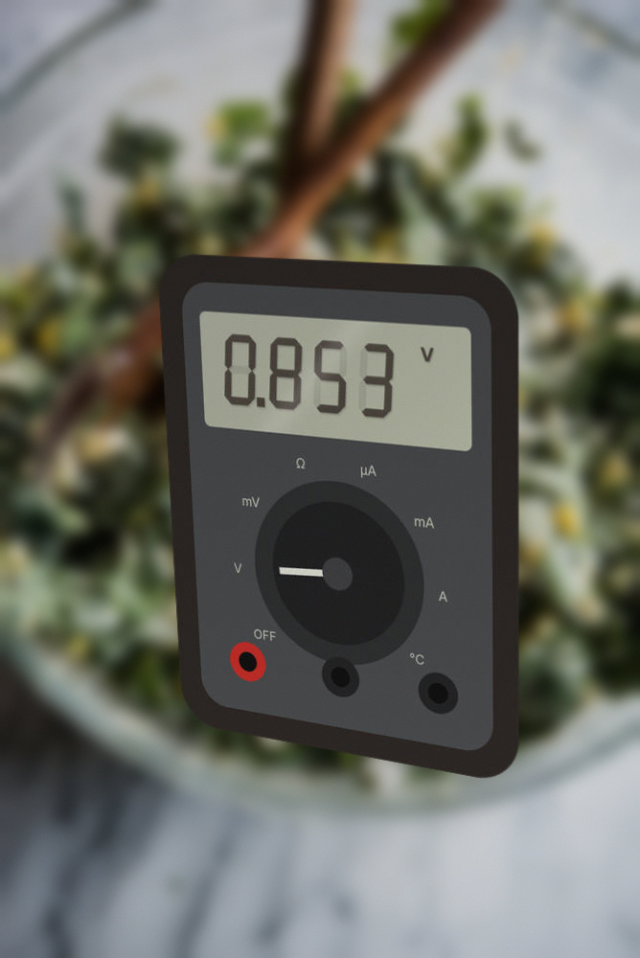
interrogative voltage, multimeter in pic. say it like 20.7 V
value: 0.853 V
